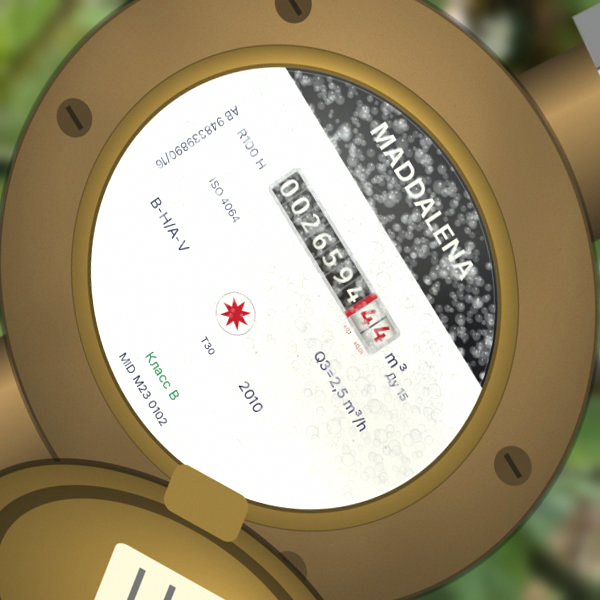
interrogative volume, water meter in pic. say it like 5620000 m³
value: 26594.44 m³
